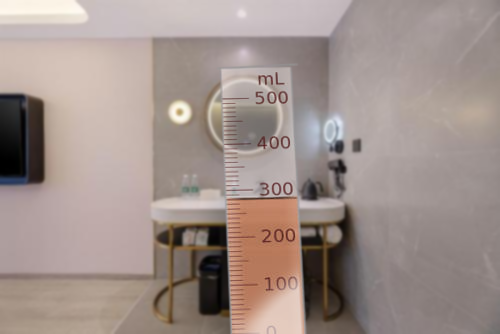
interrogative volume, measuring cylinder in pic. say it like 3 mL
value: 280 mL
